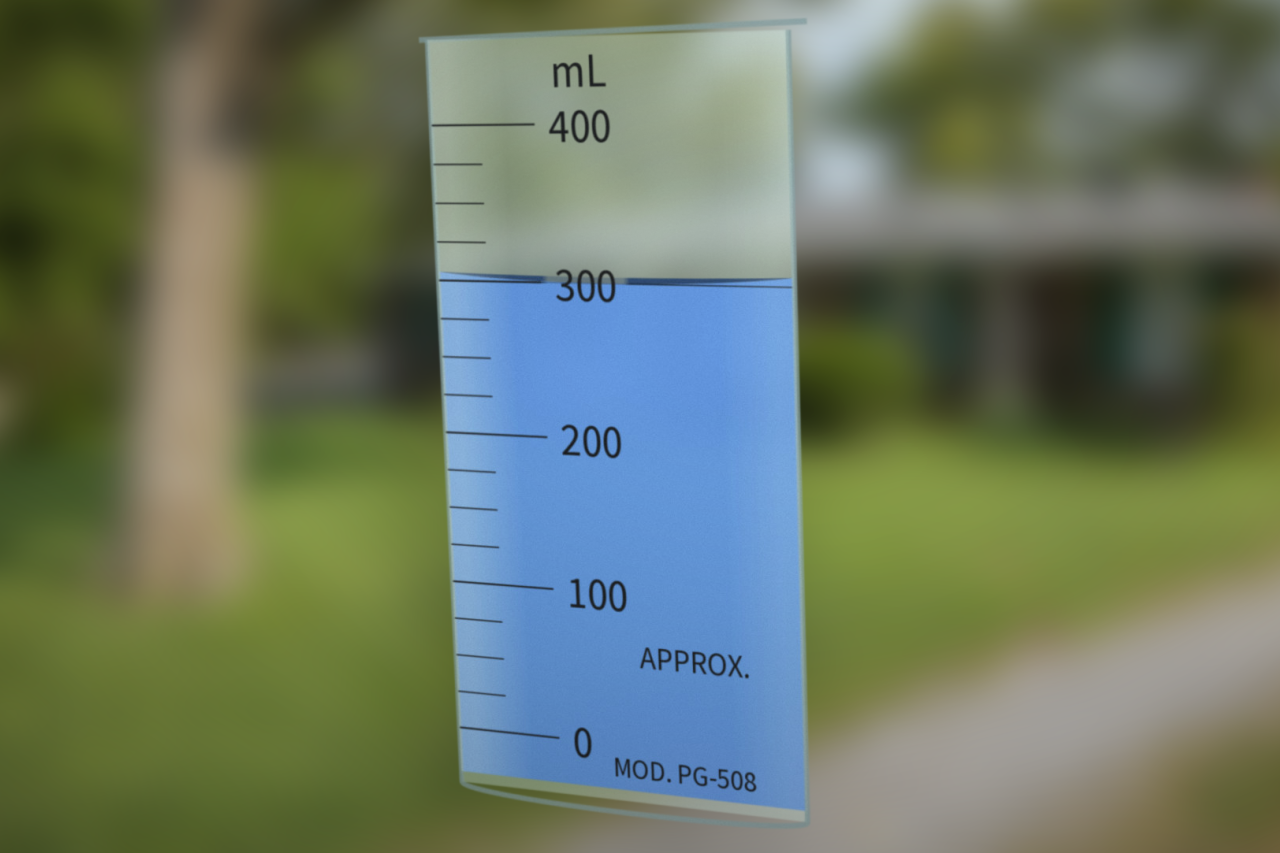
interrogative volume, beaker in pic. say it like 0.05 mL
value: 300 mL
